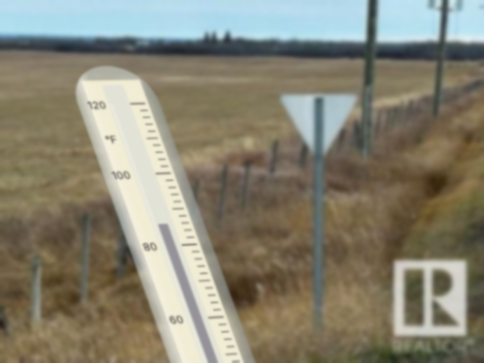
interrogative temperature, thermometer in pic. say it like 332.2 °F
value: 86 °F
